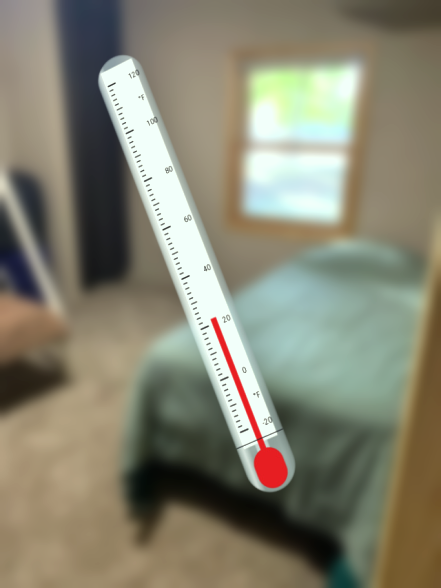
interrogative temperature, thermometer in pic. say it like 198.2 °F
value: 22 °F
